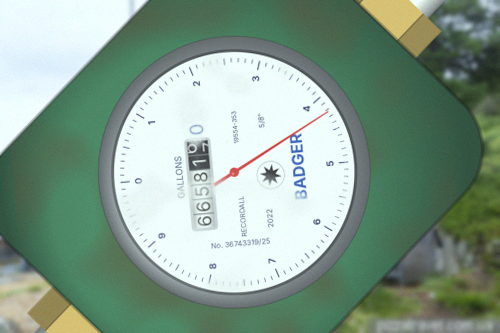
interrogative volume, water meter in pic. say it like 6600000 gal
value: 6658164.2 gal
